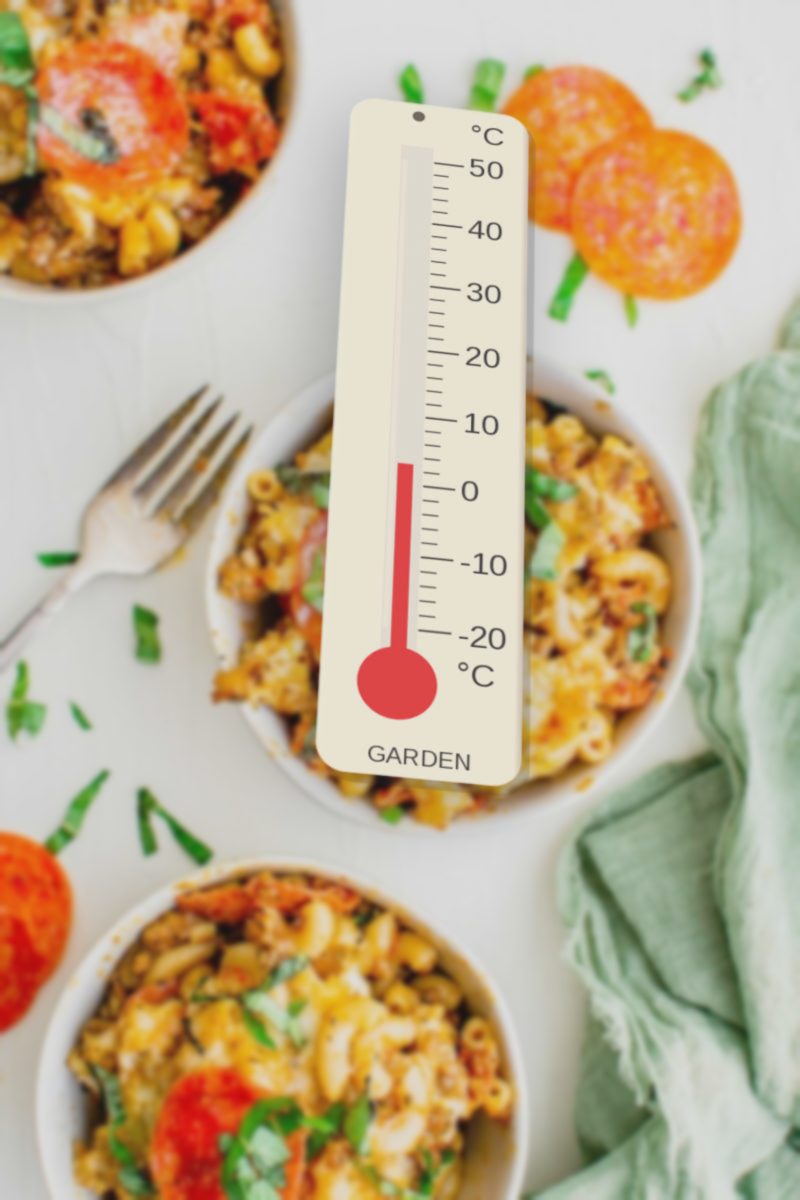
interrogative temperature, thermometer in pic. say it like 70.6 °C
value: 3 °C
